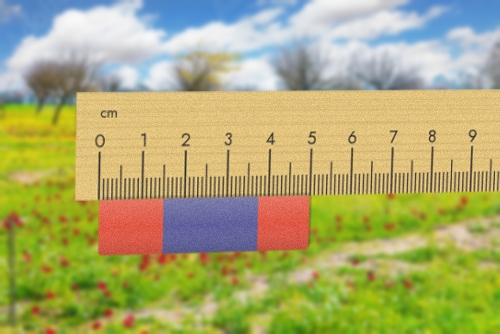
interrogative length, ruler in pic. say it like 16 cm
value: 5 cm
